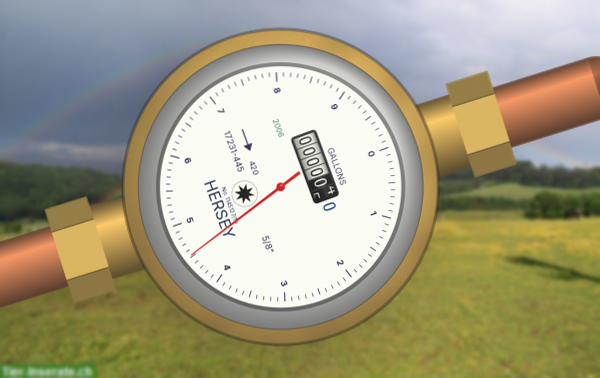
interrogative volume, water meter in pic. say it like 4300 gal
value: 44.5 gal
